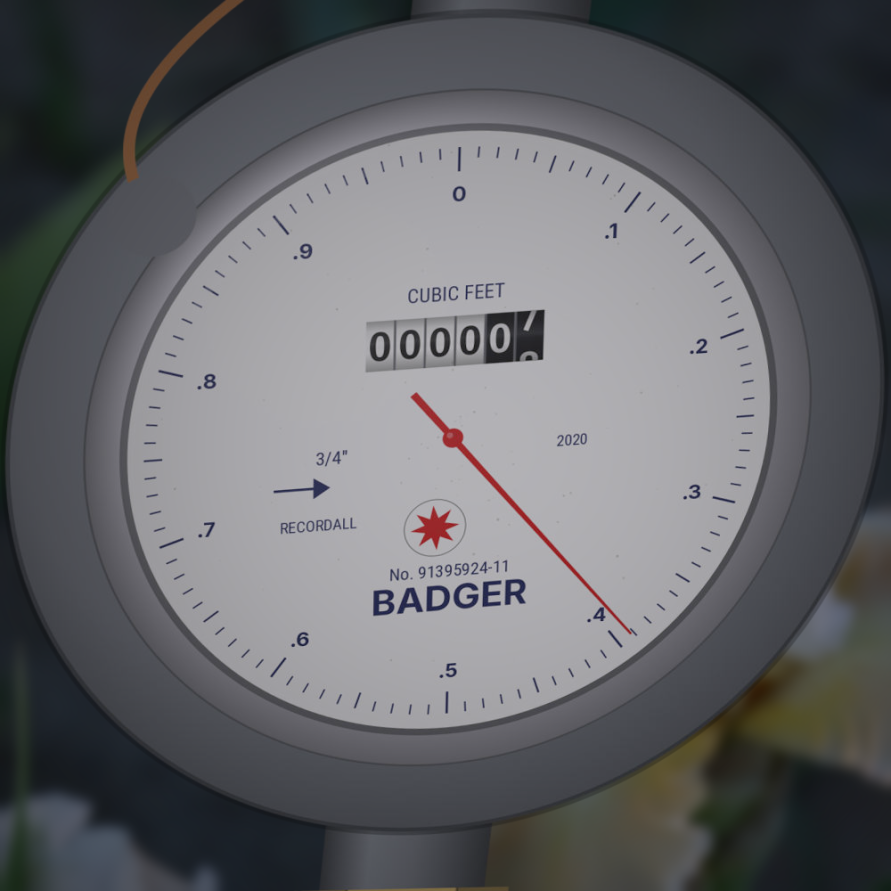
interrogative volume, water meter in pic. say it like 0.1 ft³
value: 7.39 ft³
